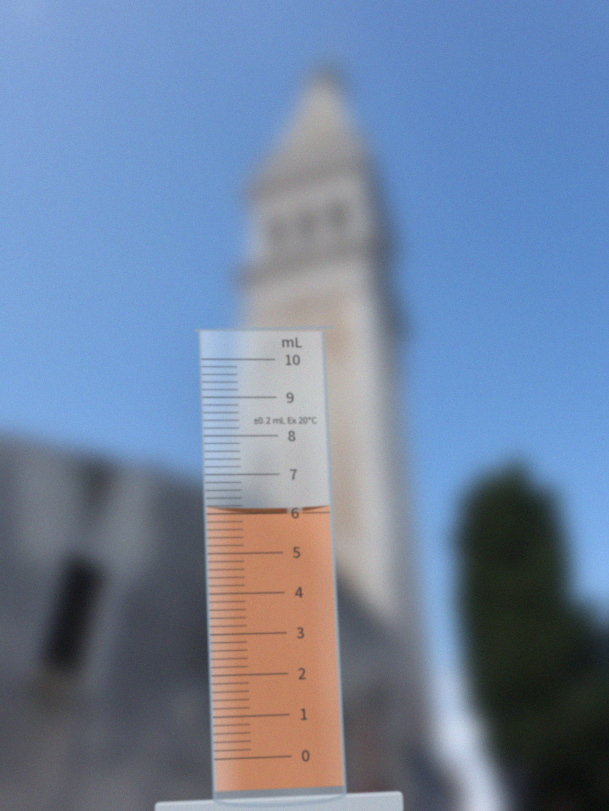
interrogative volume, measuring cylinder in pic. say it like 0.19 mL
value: 6 mL
